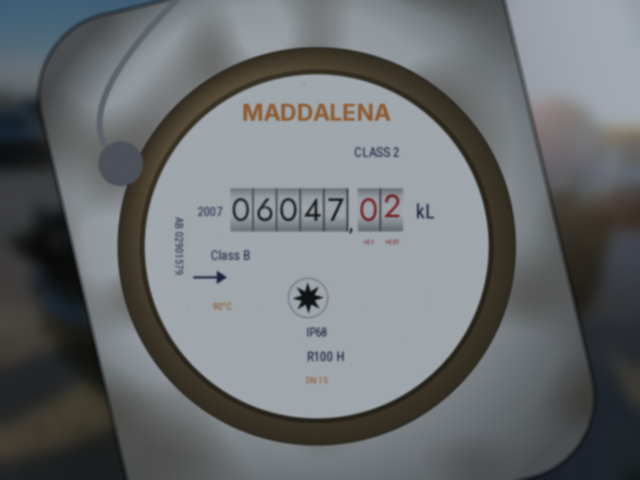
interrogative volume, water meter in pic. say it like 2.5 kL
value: 6047.02 kL
